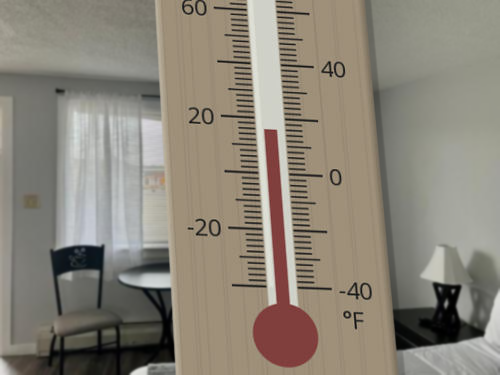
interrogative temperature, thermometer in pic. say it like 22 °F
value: 16 °F
